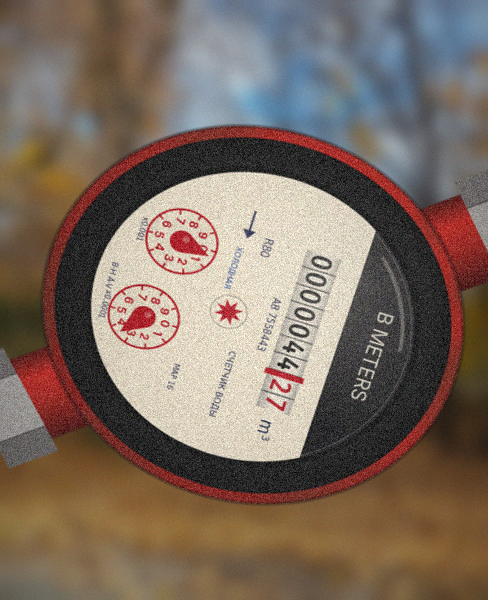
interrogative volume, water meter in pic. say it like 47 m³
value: 44.2703 m³
